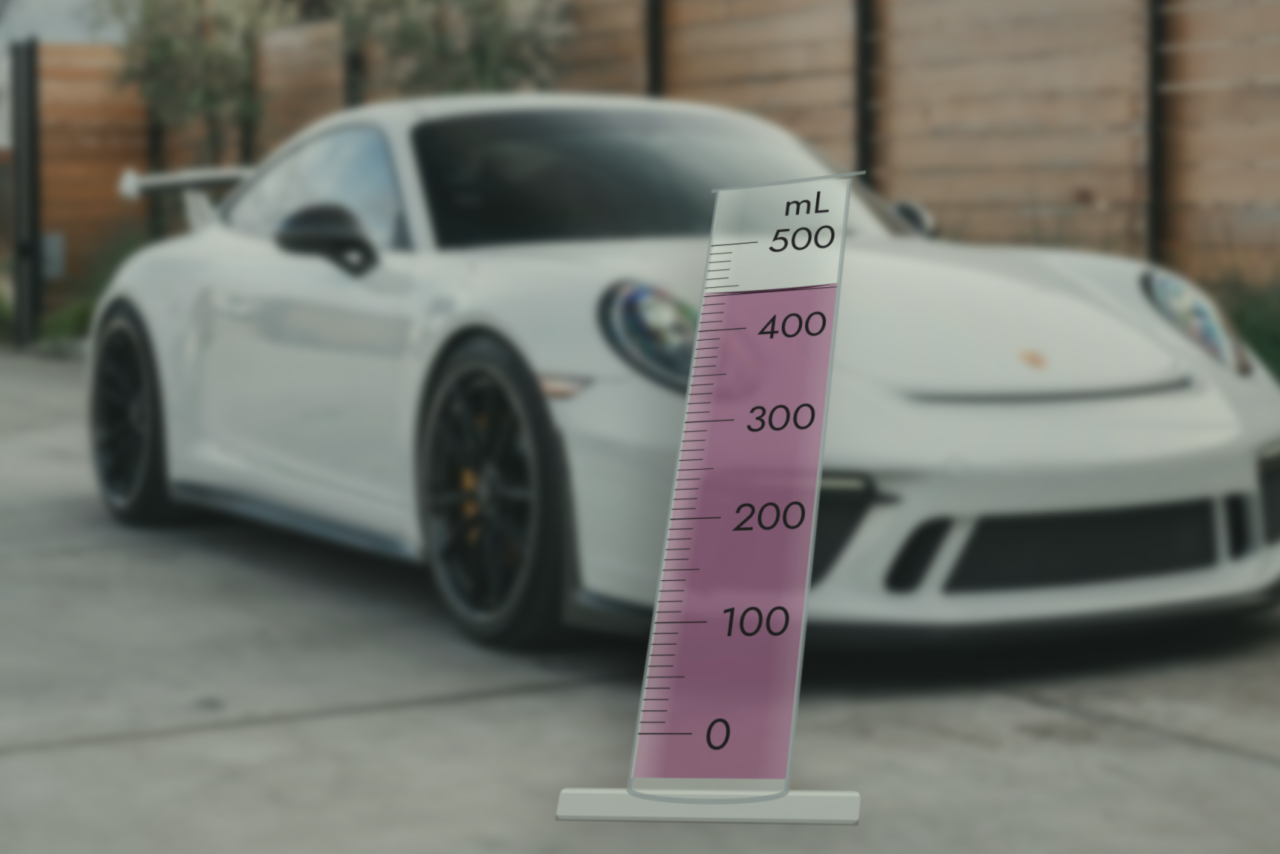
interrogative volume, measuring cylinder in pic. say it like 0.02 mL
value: 440 mL
